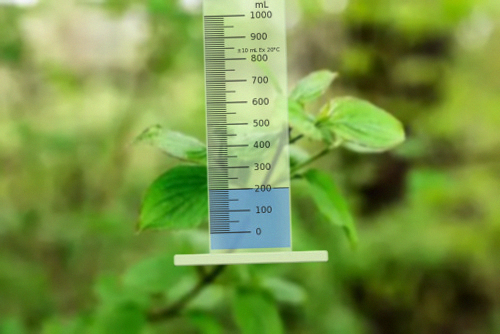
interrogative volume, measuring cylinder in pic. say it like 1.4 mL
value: 200 mL
